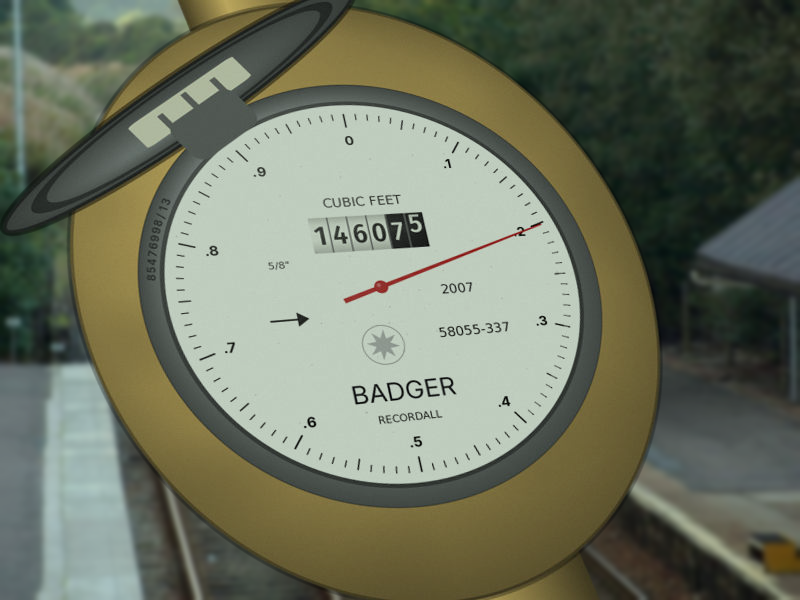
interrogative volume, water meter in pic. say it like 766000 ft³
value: 146075.20 ft³
